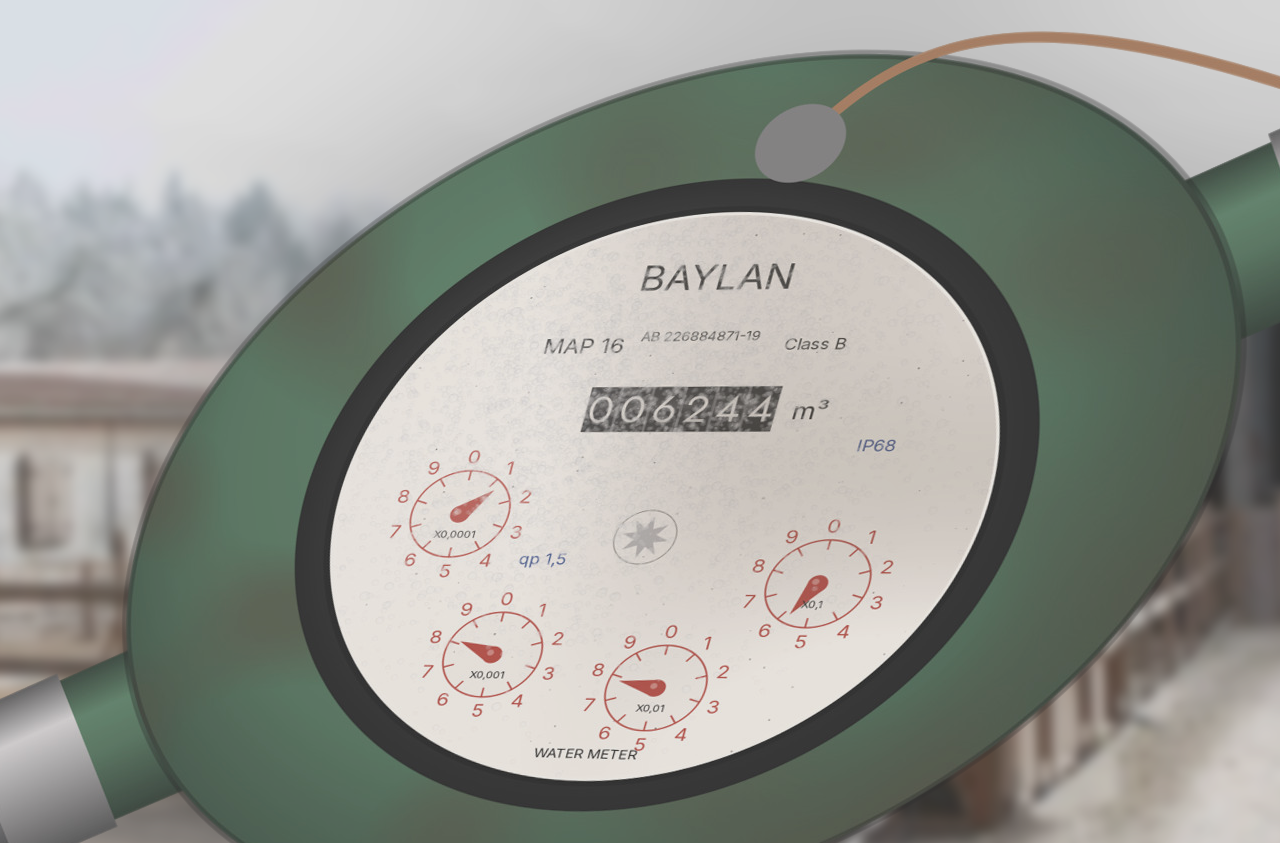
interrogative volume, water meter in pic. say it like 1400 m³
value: 6244.5781 m³
